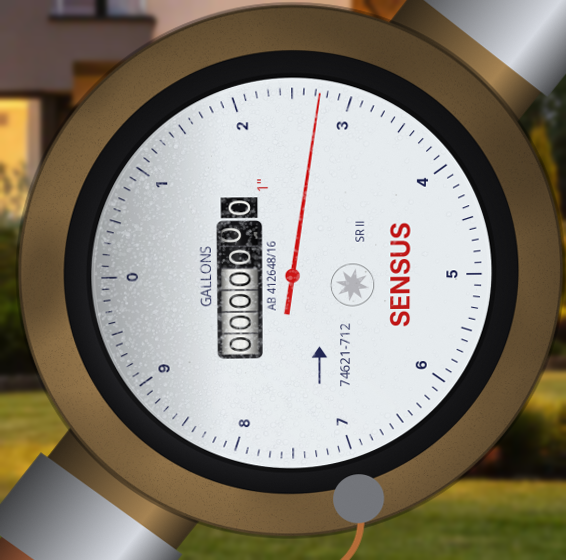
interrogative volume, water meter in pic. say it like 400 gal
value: 2.7 gal
